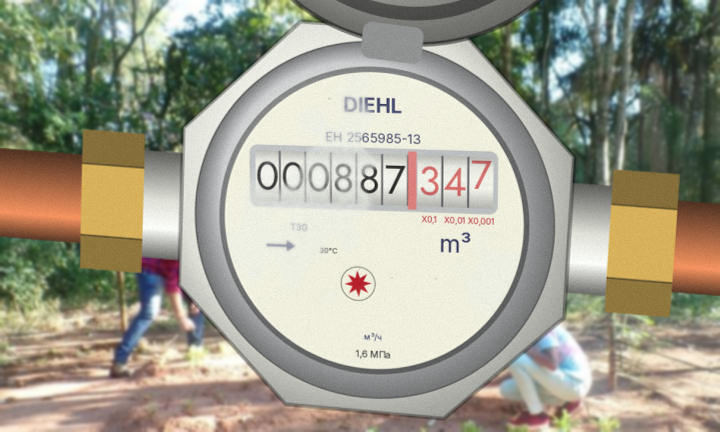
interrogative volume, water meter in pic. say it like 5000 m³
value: 887.347 m³
